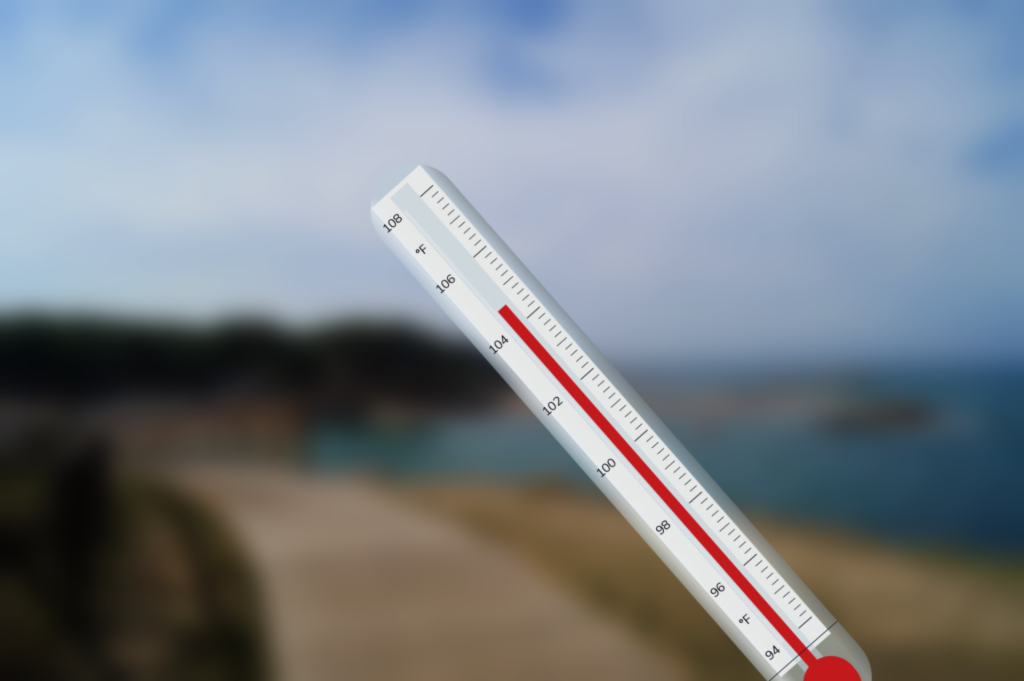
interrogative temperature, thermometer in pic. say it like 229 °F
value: 104.6 °F
